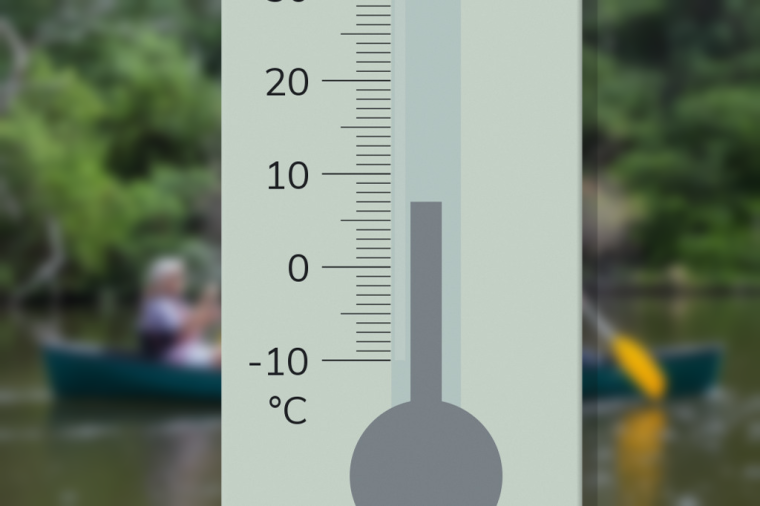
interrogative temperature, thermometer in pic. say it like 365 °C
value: 7 °C
